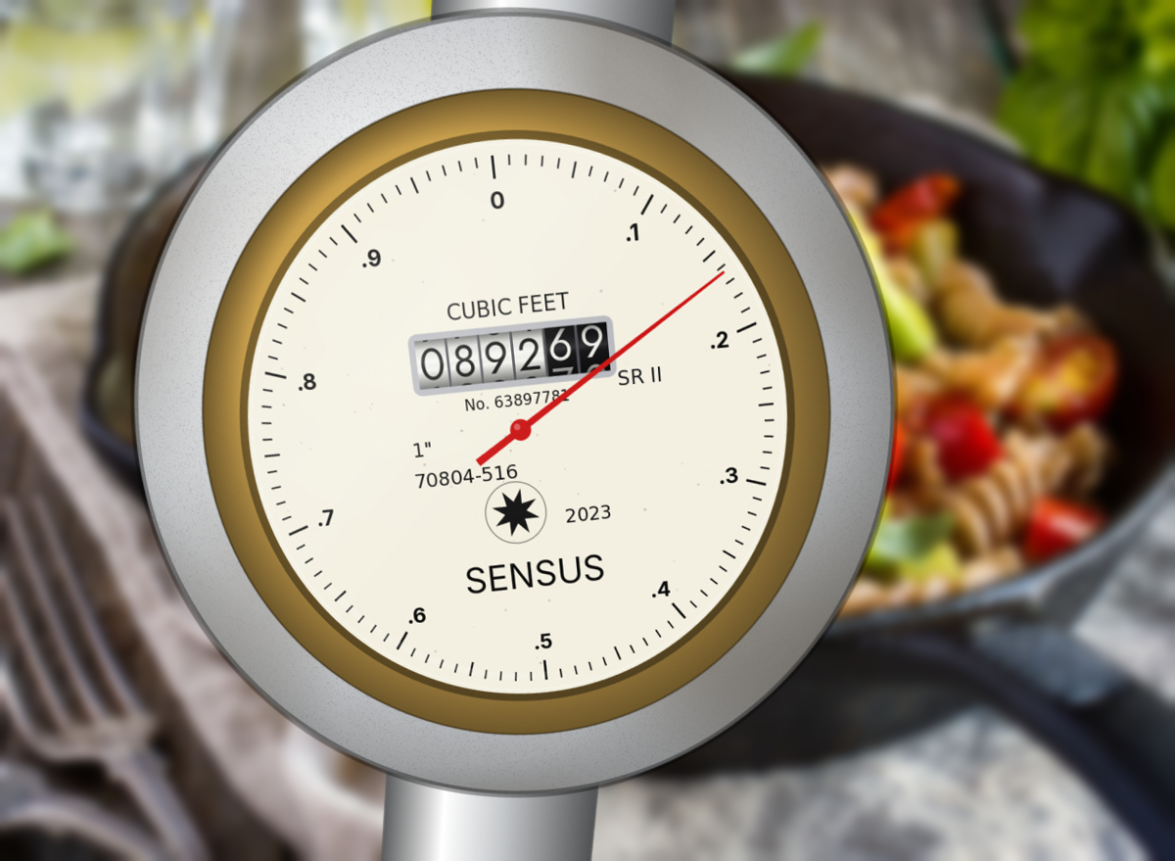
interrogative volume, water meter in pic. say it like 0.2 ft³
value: 89269.16 ft³
